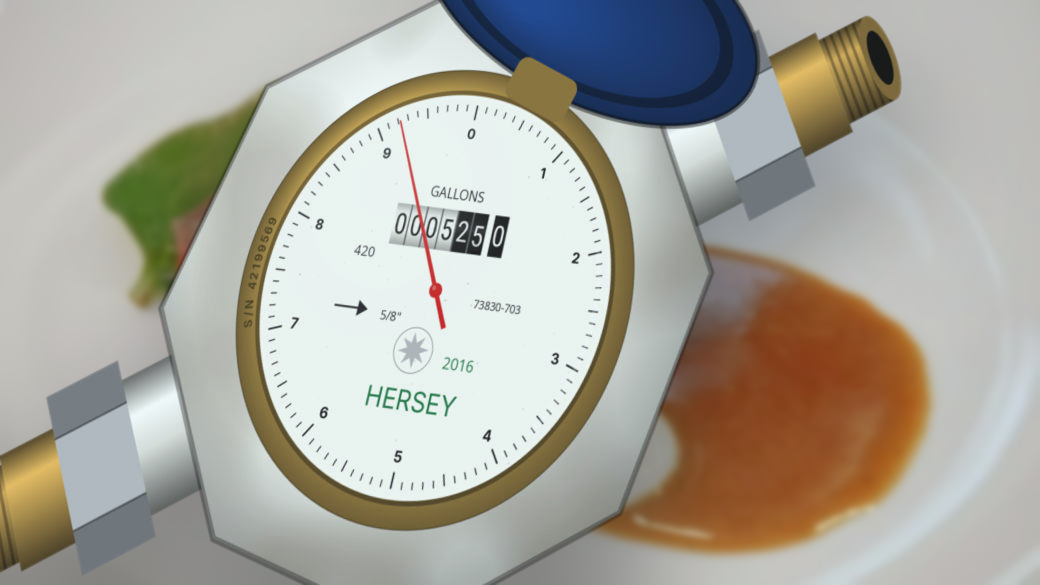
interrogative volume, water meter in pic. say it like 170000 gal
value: 5249.2 gal
